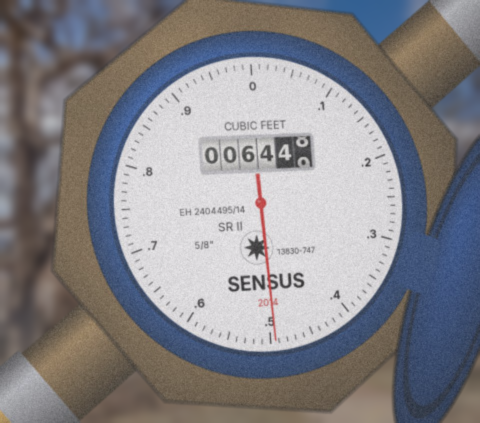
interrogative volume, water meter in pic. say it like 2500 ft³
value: 6448.49 ft³
